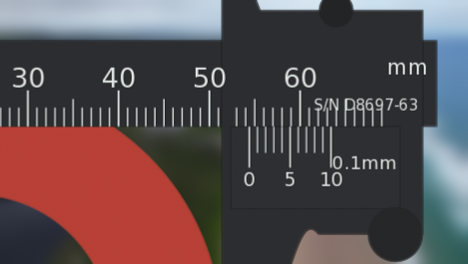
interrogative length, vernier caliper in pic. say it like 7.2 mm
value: 54.4 mm
